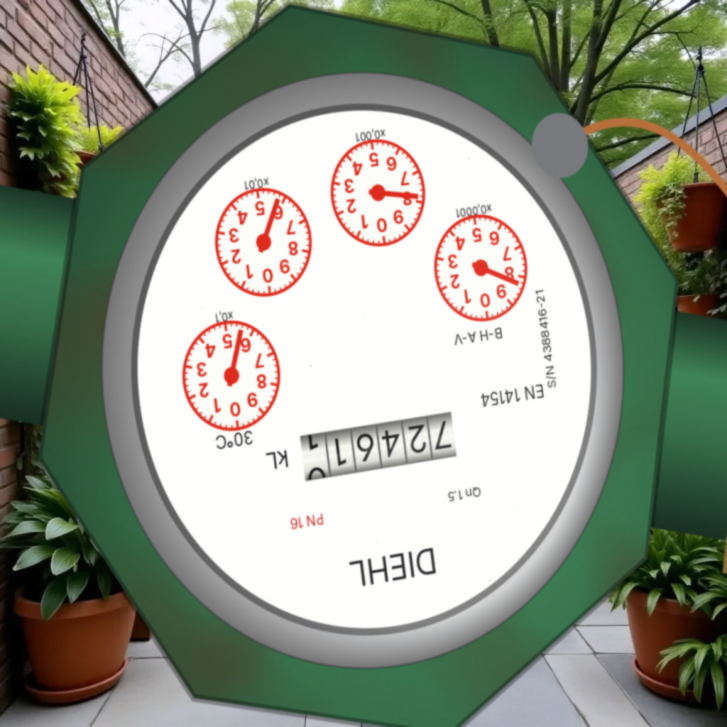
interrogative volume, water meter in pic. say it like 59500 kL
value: 724610.5578 kL
